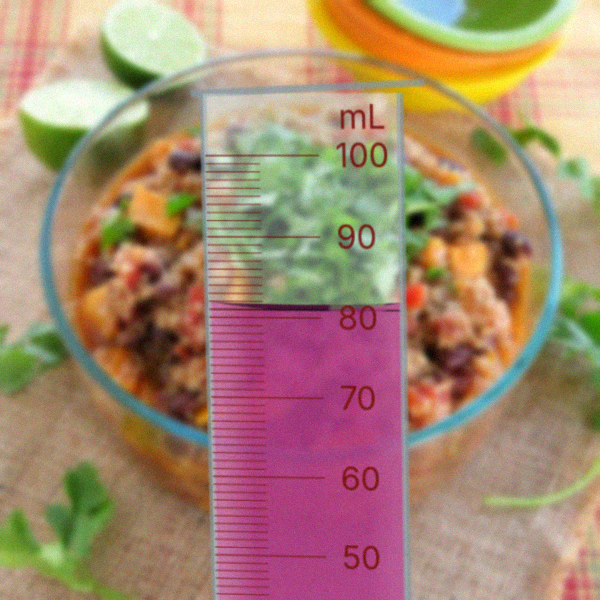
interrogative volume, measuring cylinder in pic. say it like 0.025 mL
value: 81 mL
